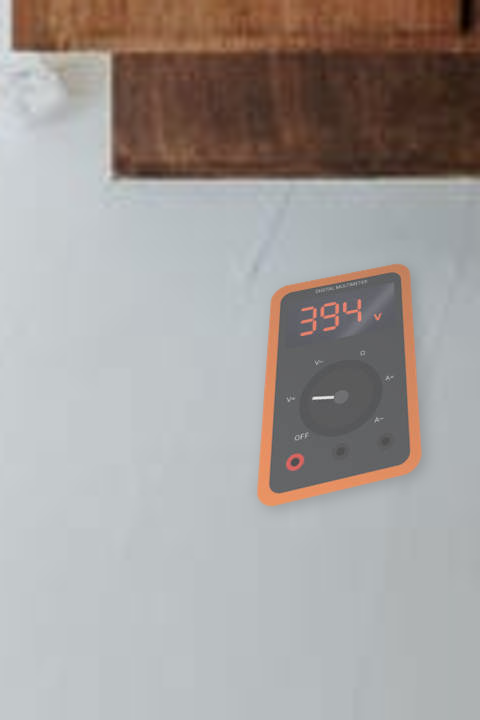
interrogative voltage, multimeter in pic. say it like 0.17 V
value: 394 V
